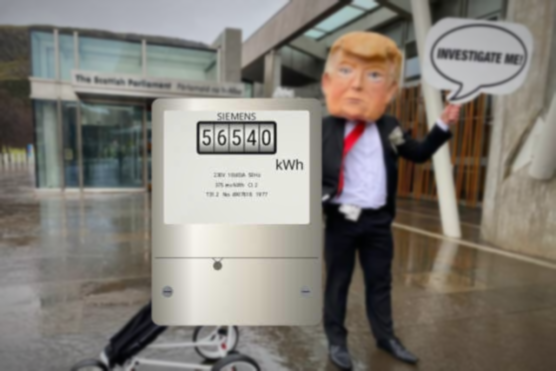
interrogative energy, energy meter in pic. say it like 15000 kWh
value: 56540 kWh
